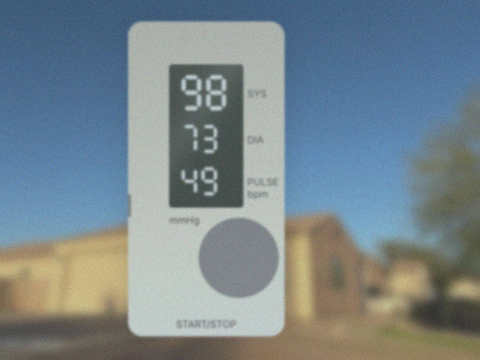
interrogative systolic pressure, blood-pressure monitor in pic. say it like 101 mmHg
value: 98 mmHg
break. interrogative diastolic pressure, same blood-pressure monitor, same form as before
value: 73 mmHg
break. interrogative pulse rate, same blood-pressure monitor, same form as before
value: 49 bpm
